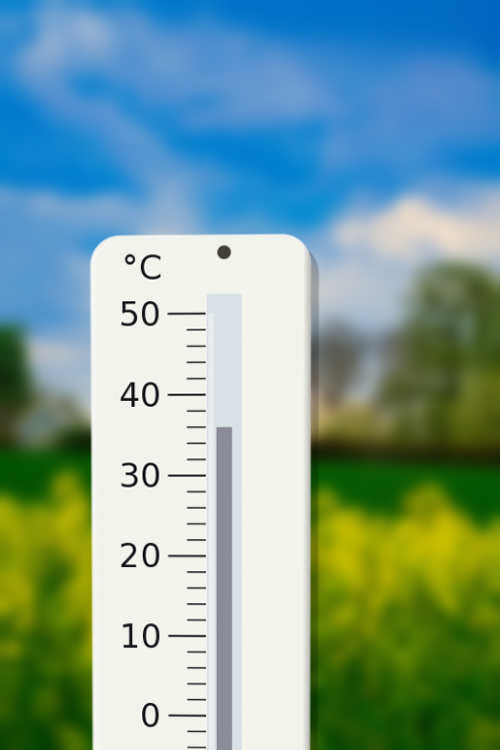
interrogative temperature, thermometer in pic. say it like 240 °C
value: 36 °C
